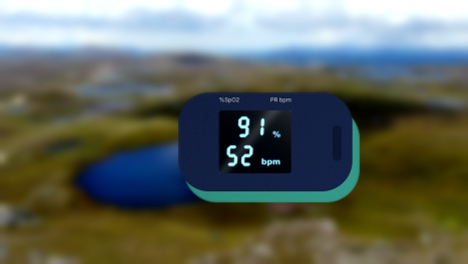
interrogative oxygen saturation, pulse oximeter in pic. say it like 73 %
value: 91 %
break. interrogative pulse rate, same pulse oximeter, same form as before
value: 52 bpm
